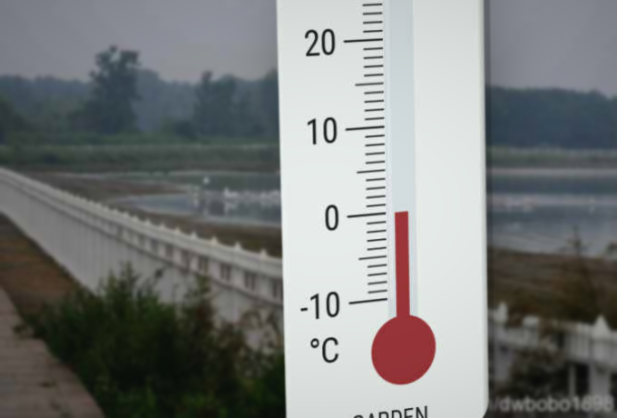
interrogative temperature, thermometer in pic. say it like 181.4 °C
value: 0 °C
